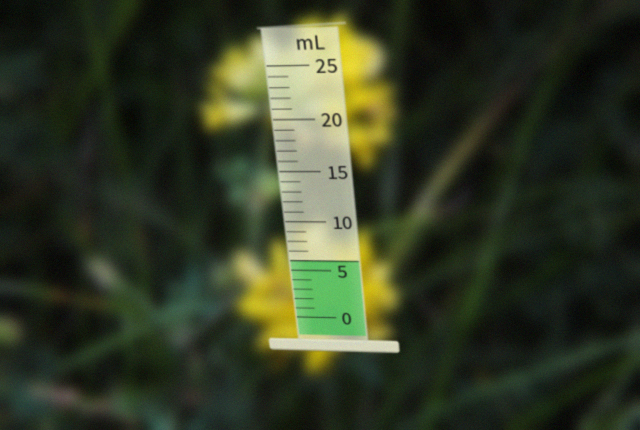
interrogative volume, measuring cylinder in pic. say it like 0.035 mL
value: 6 mL
